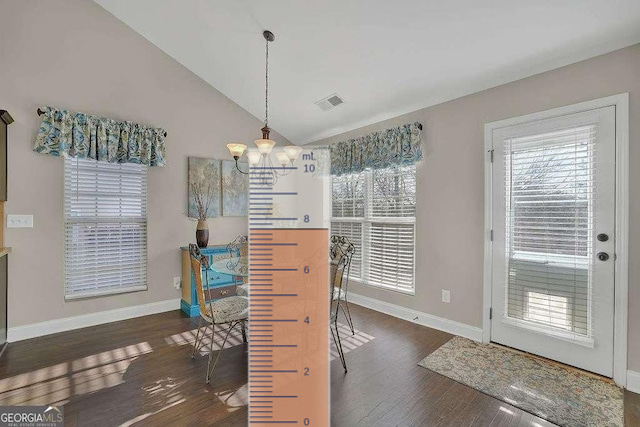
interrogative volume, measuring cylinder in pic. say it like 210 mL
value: 7.6 mL
